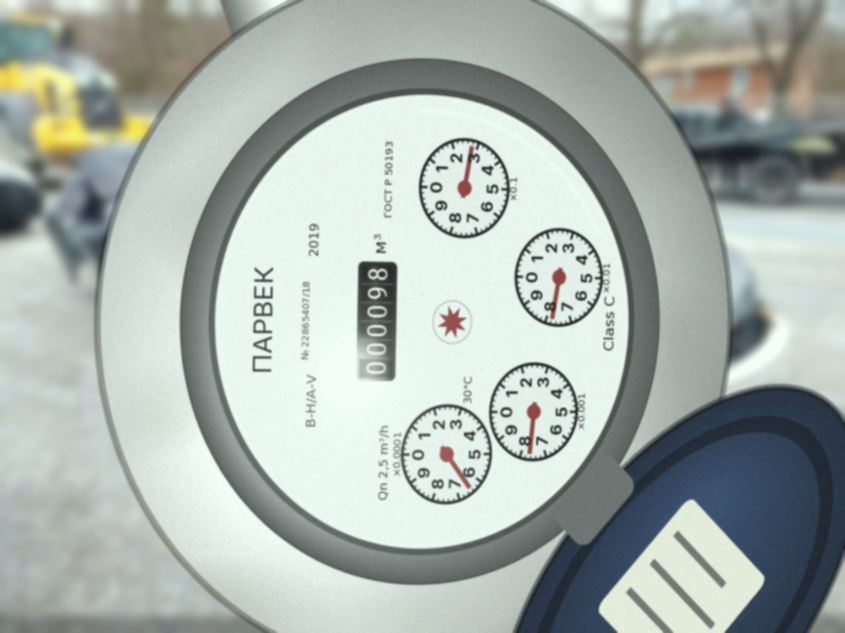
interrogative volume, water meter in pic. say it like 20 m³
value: 98.2776 m³
